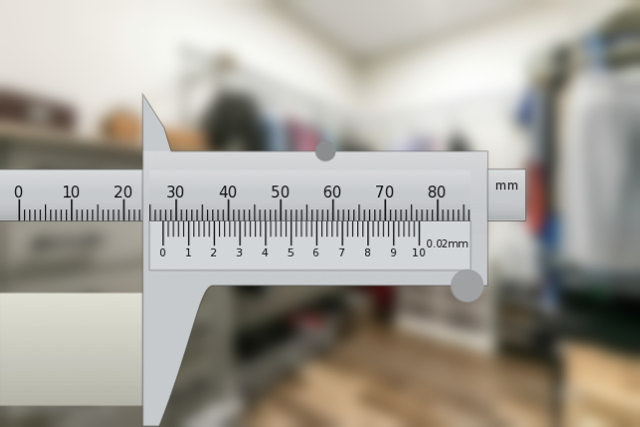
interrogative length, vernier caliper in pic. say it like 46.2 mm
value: 27.5 mm
